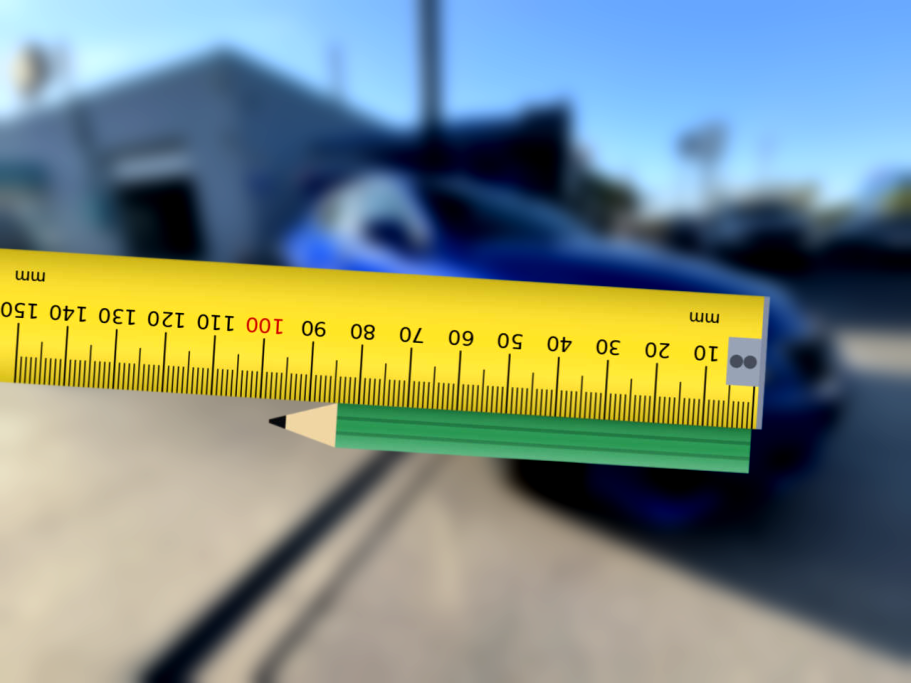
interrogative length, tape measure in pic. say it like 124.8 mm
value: 98 mm
